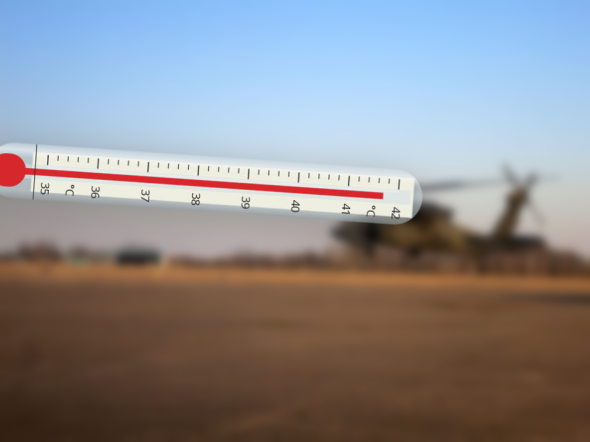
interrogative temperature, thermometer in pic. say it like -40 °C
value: 41.7 °C
